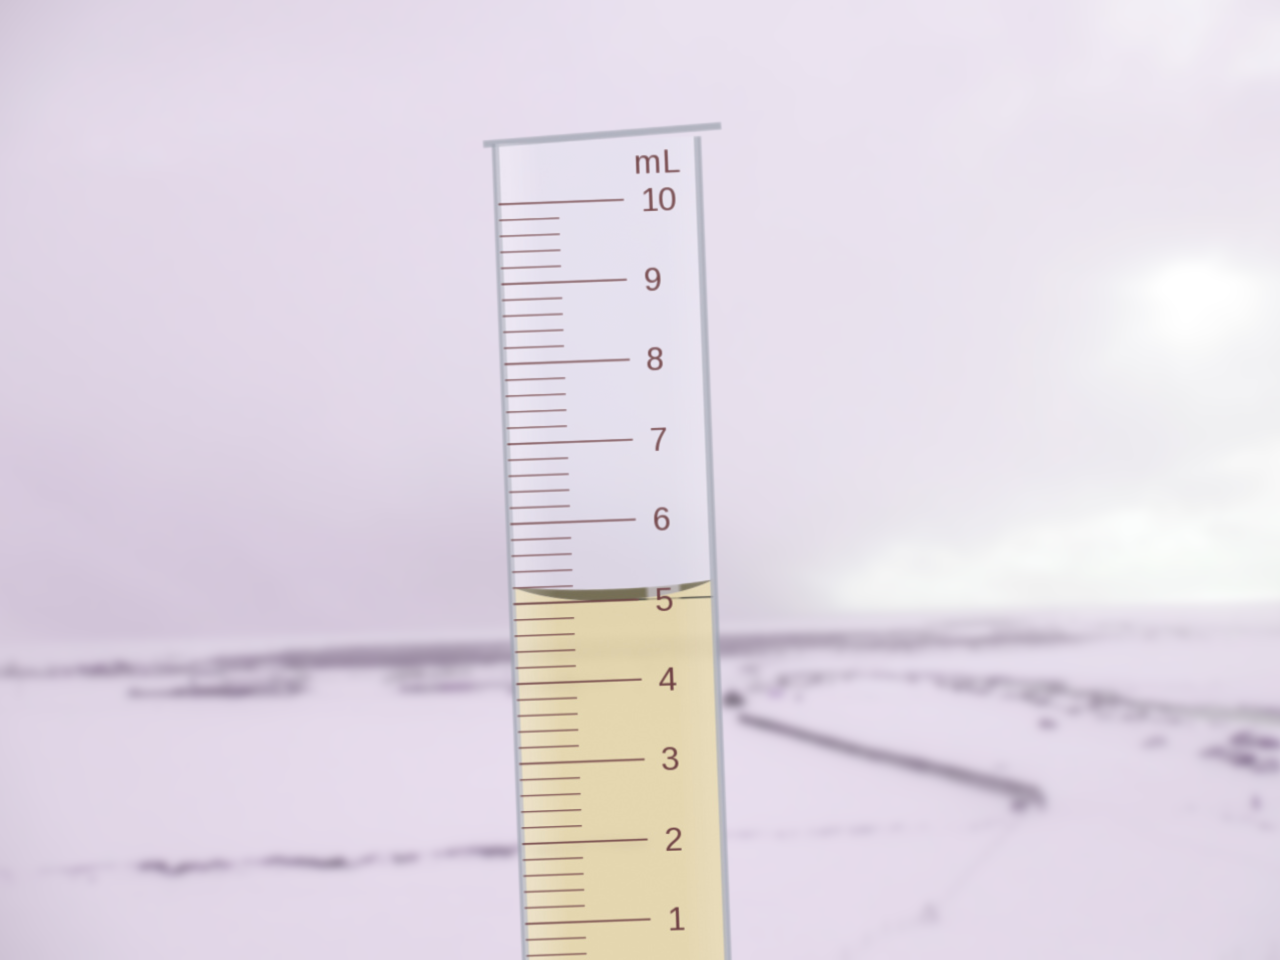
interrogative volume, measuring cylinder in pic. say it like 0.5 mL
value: 5 mL
